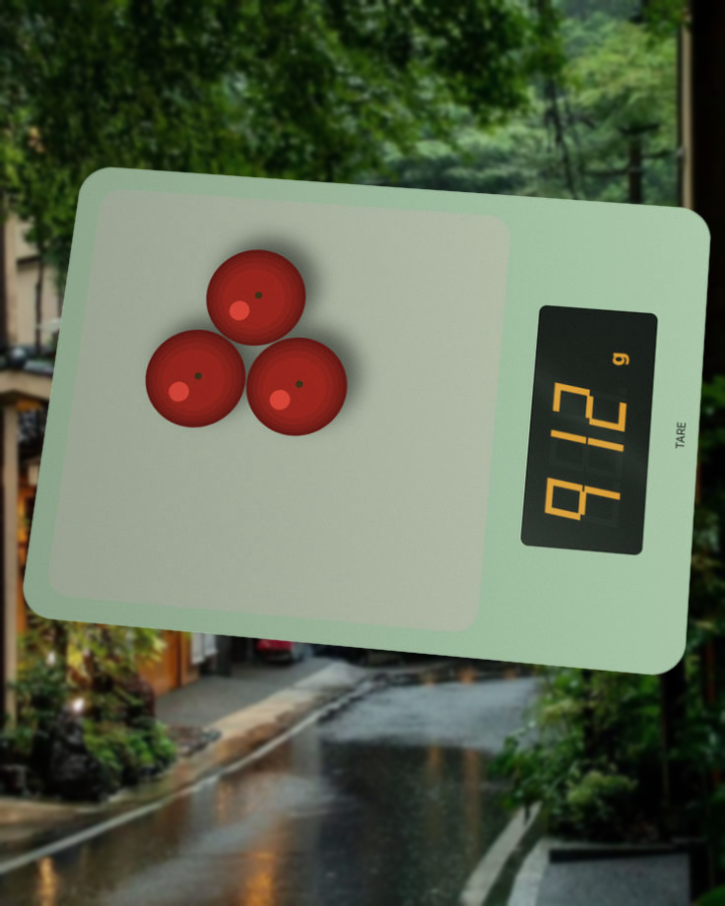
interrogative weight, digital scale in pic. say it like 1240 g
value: 912 g
